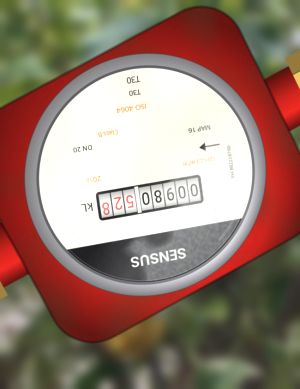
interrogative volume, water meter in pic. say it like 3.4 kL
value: 980.528 kL
